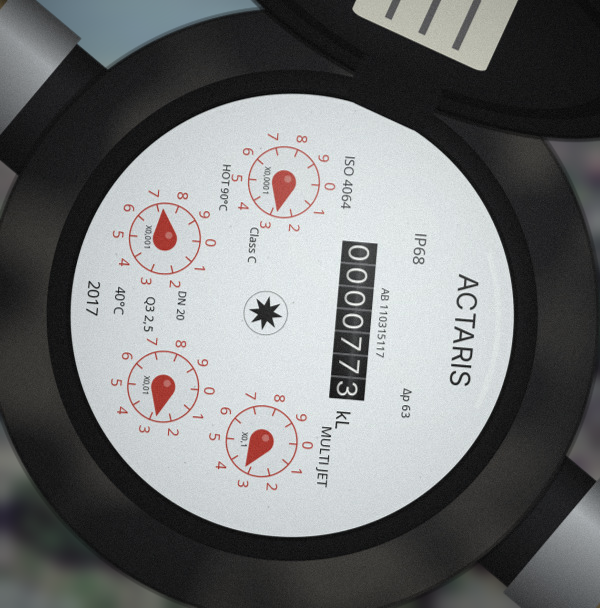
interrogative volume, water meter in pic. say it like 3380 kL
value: 773.3272 kL
